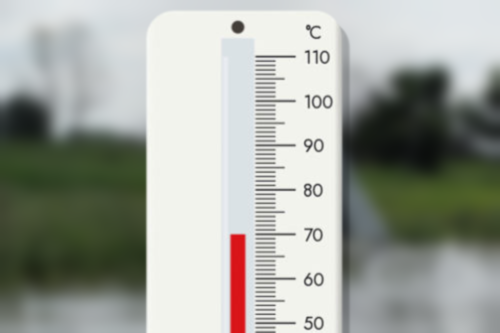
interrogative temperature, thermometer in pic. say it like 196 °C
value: 70 °C
